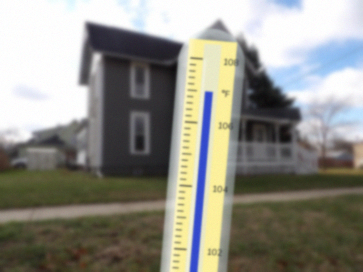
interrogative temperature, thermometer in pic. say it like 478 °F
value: 107 °F
